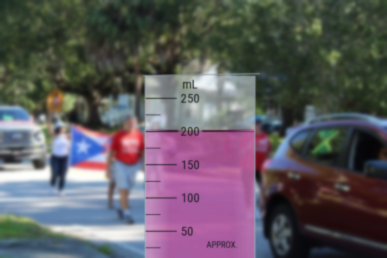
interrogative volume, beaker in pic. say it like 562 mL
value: 200 mL
